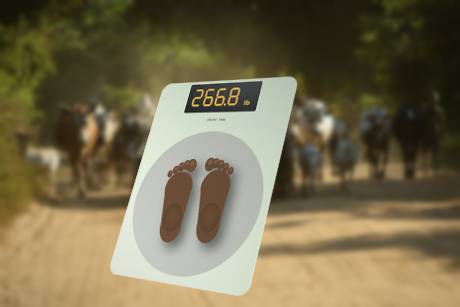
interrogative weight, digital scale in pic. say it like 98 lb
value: 266.8 lb
